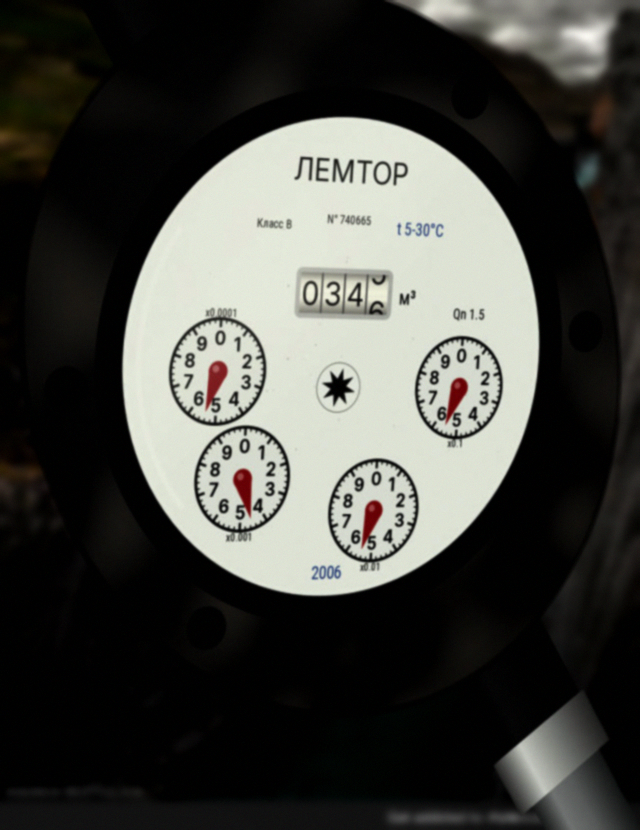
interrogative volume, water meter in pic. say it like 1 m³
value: 345.5545 m³
